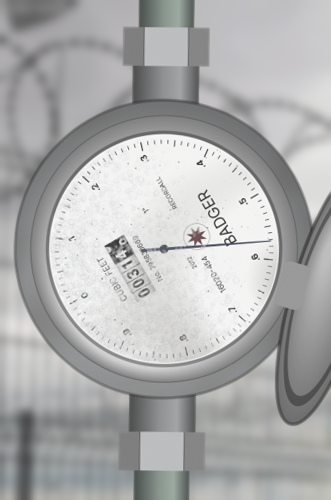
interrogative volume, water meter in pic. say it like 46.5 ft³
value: 3148.57 ft³
